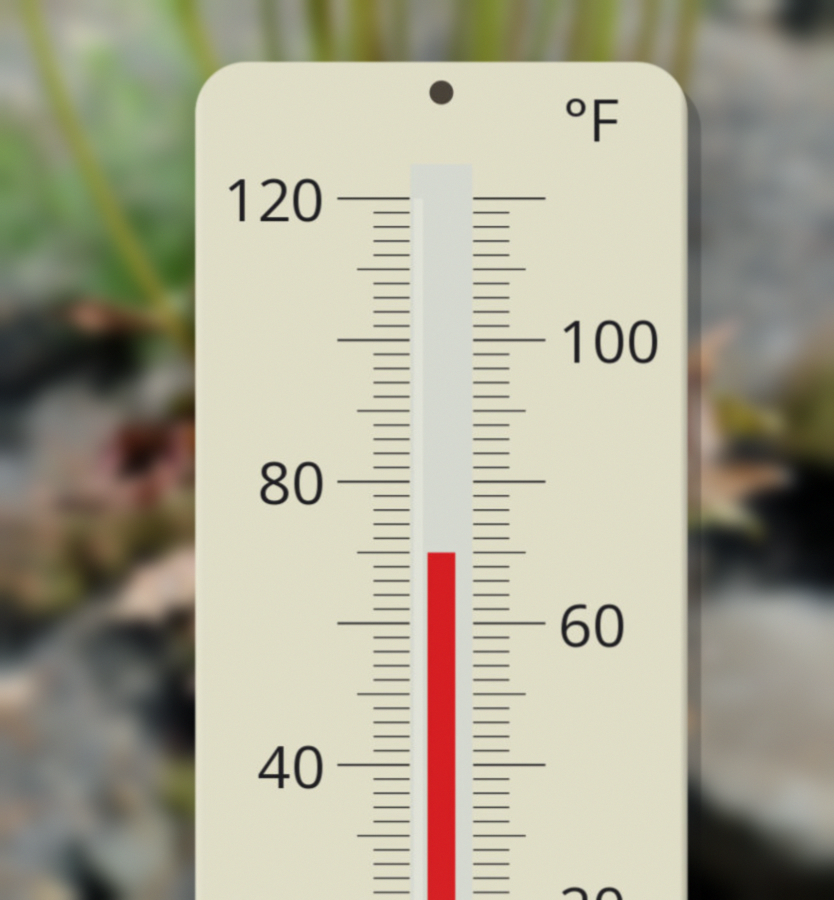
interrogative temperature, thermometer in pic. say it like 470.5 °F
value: 70 °F
